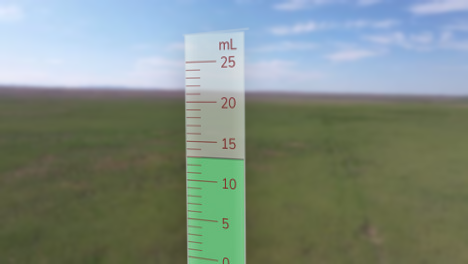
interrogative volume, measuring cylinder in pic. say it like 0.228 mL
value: 13 mL
